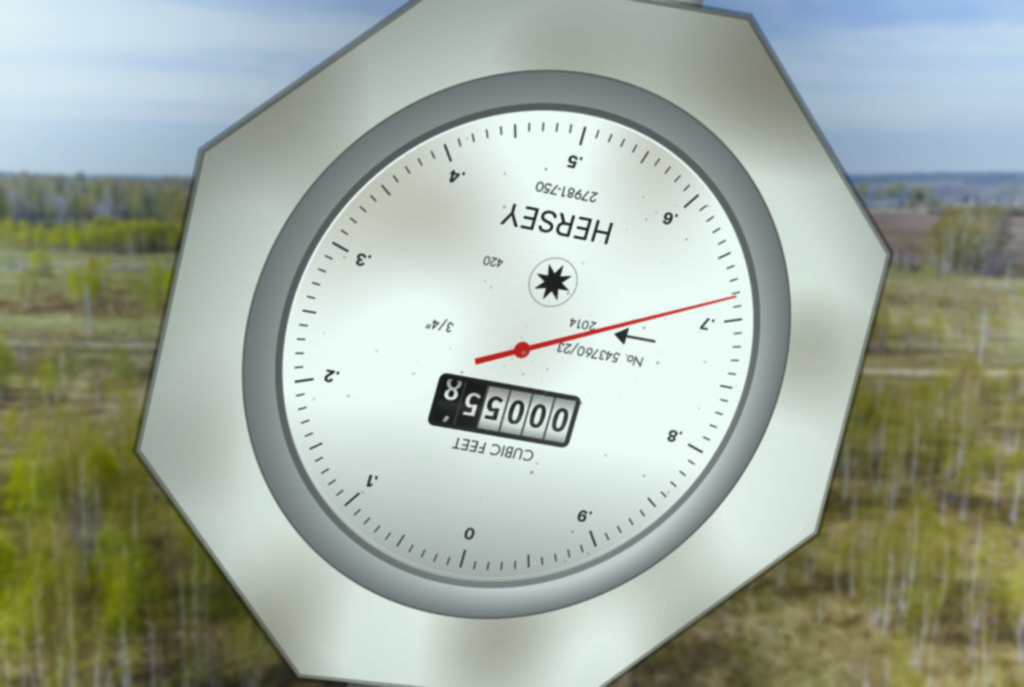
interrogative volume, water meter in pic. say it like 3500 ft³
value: 557.68 ft³
